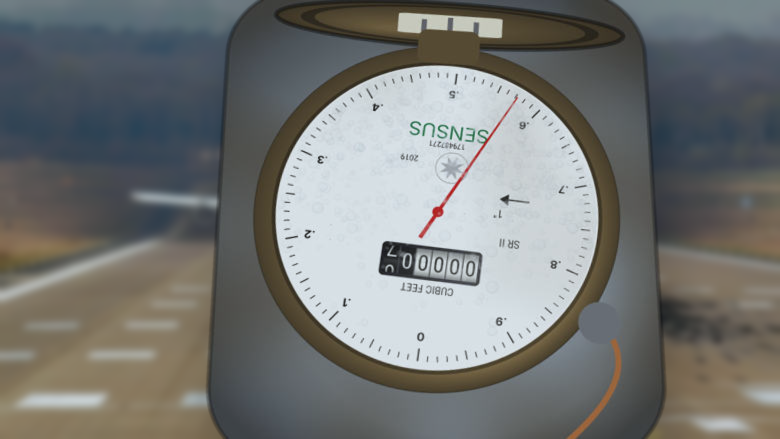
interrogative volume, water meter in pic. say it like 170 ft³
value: 6.57 ft³
